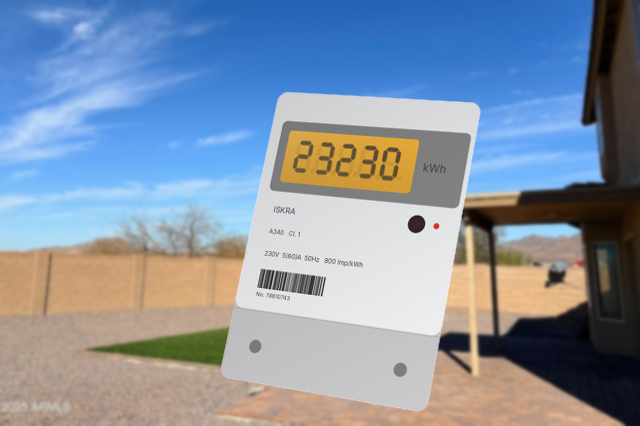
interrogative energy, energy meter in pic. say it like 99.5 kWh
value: 23230 kWh
